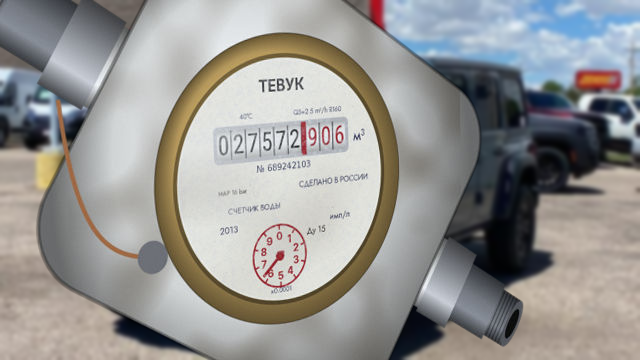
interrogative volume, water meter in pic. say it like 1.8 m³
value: 27572.9066 m³
